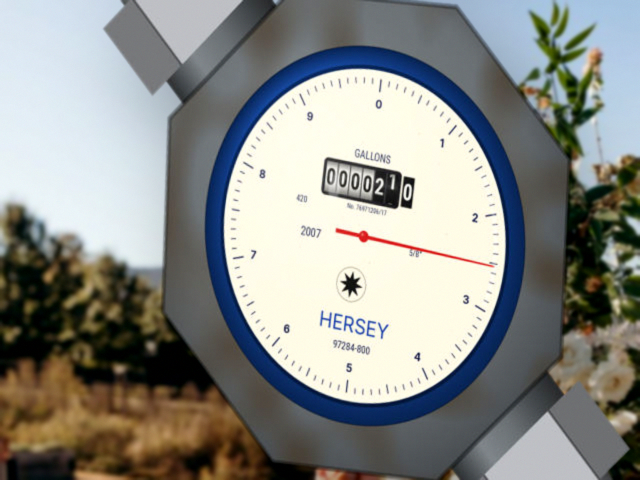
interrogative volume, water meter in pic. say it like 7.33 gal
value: 212.5 gal
